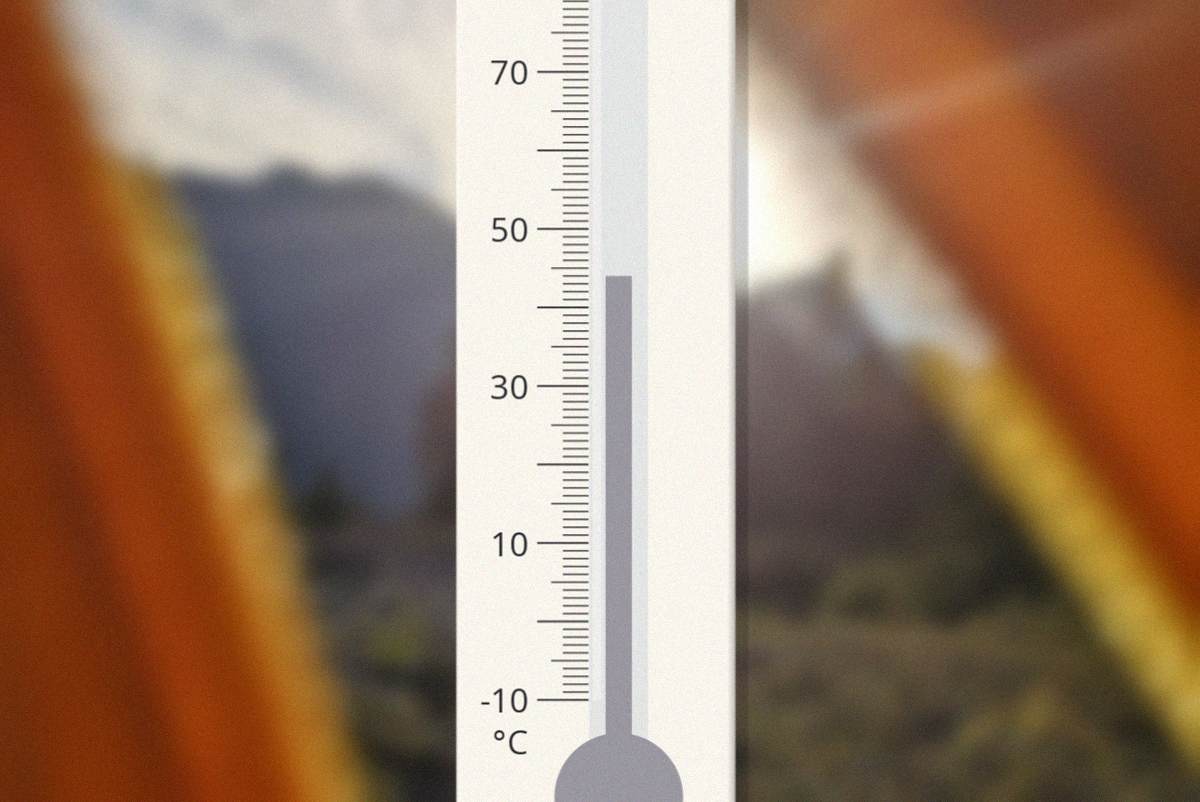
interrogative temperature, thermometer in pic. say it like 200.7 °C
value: 44 °C
